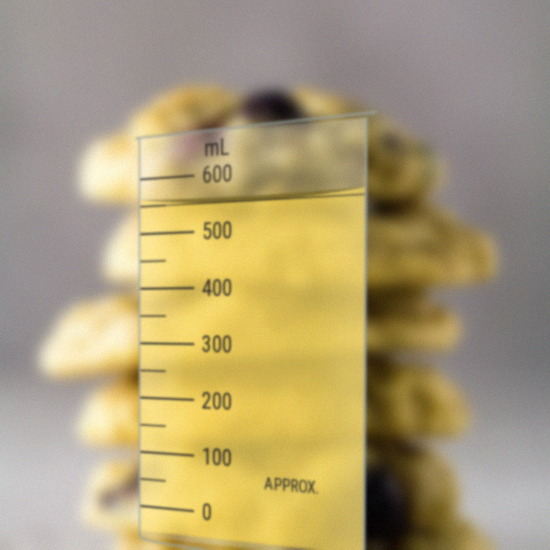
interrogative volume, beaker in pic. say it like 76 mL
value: 550 mL
